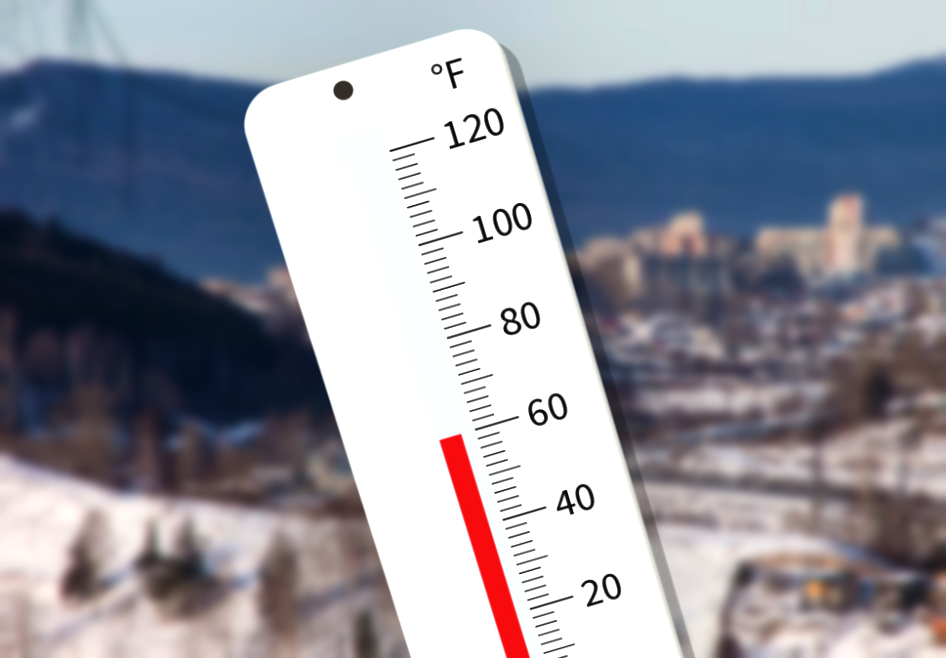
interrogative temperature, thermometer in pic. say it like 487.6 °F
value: 60 °F
